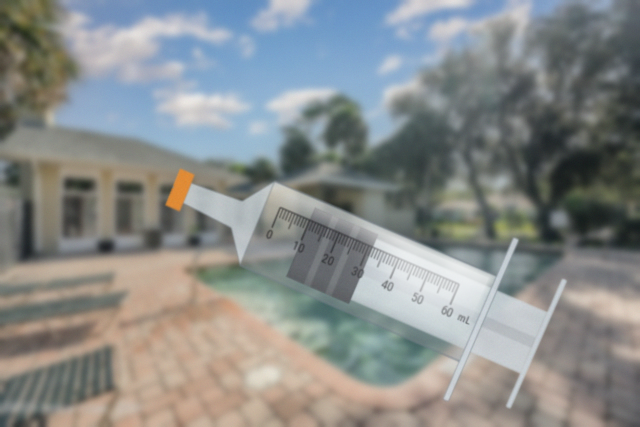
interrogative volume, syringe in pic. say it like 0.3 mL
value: 10 mL
